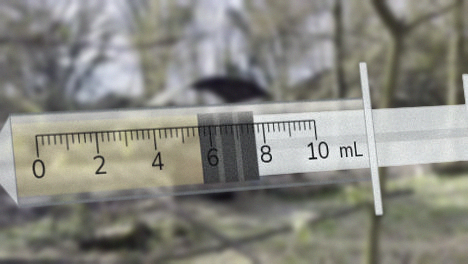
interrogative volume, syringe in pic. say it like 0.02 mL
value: 5.6 mL
